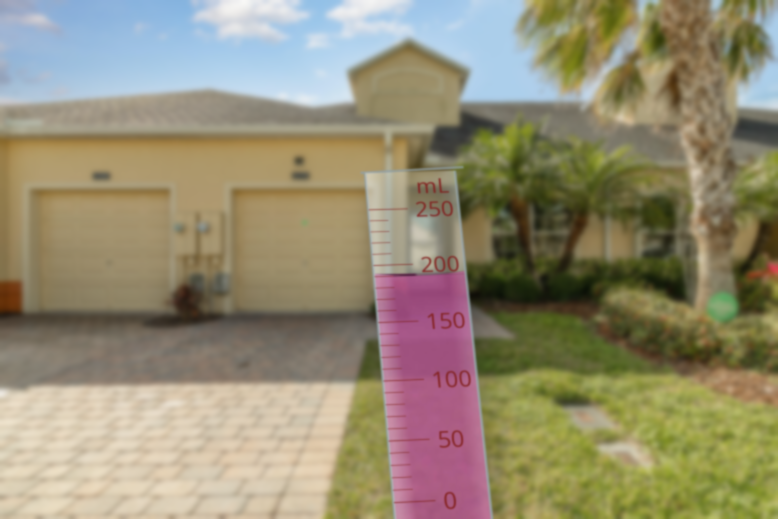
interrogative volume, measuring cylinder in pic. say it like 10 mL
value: 190 mL
